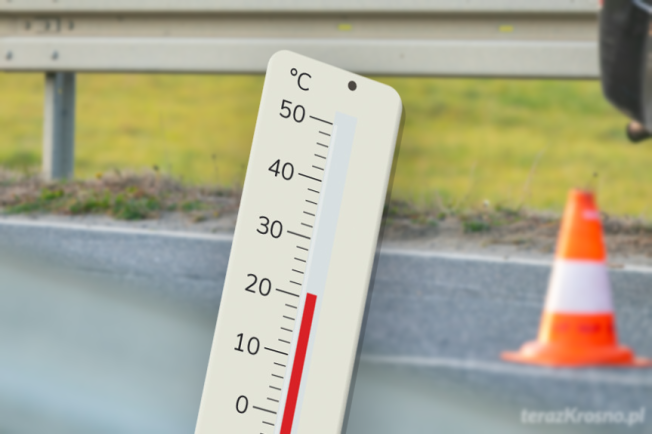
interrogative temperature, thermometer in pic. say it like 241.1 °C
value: 21 °C
